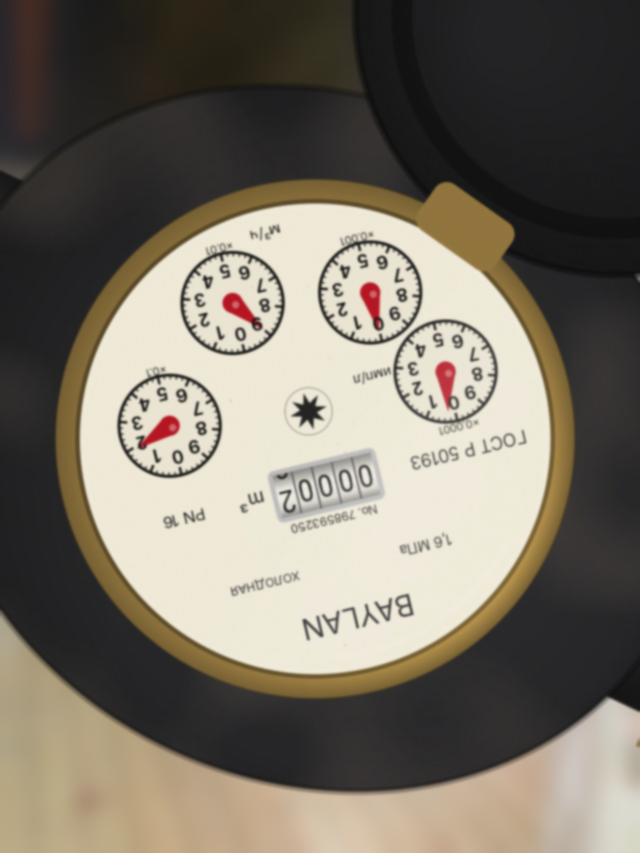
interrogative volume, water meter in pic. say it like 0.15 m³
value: 2.1900 m³
